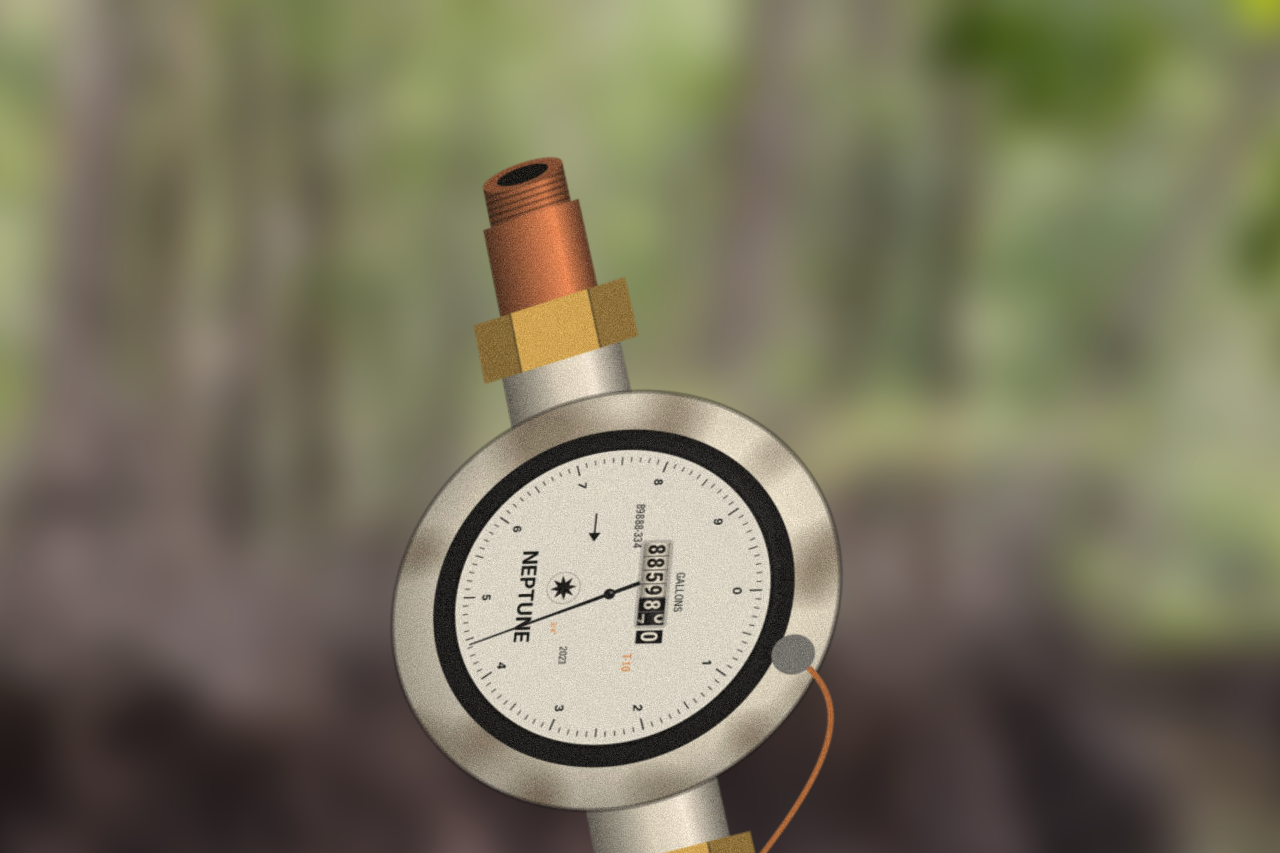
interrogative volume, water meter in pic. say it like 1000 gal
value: 8859864.4 gal
